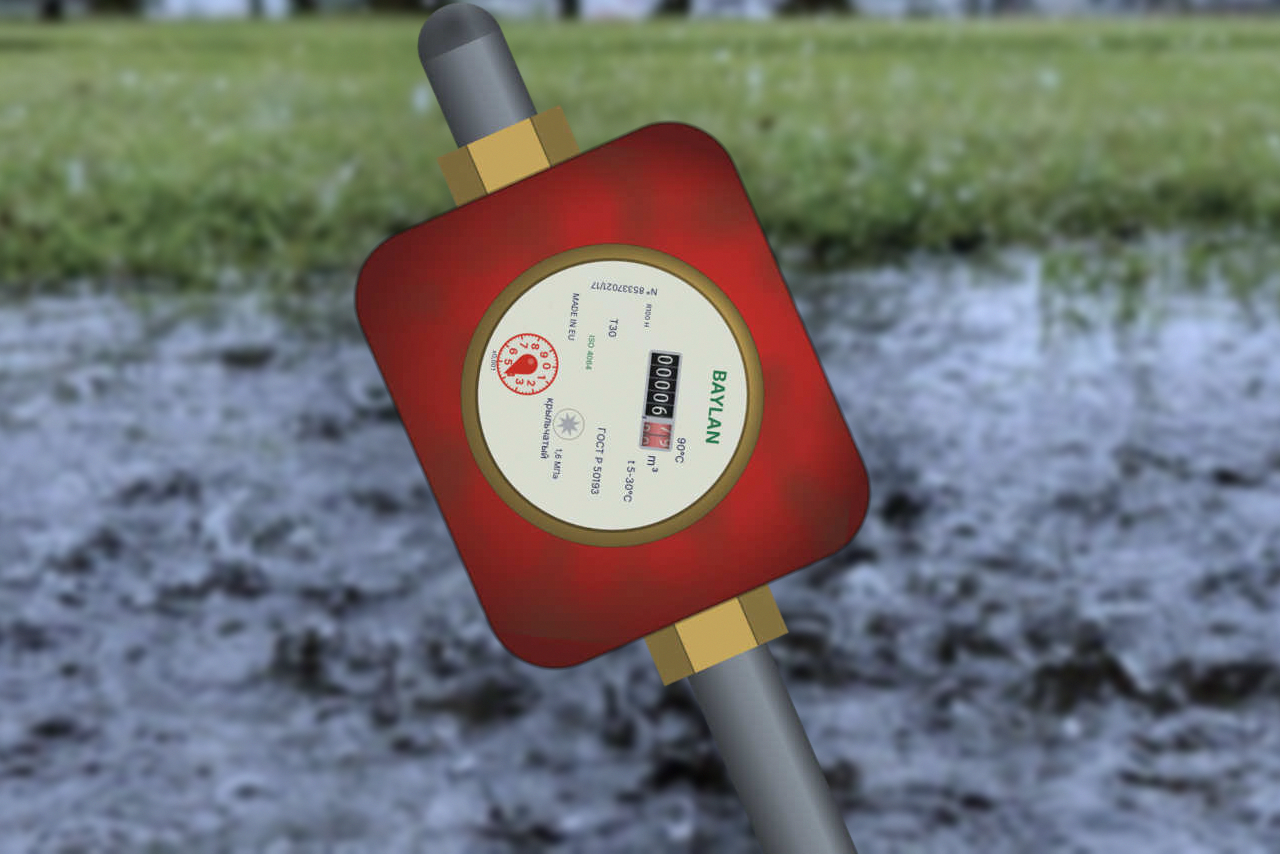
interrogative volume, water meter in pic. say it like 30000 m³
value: 6.794 m³
